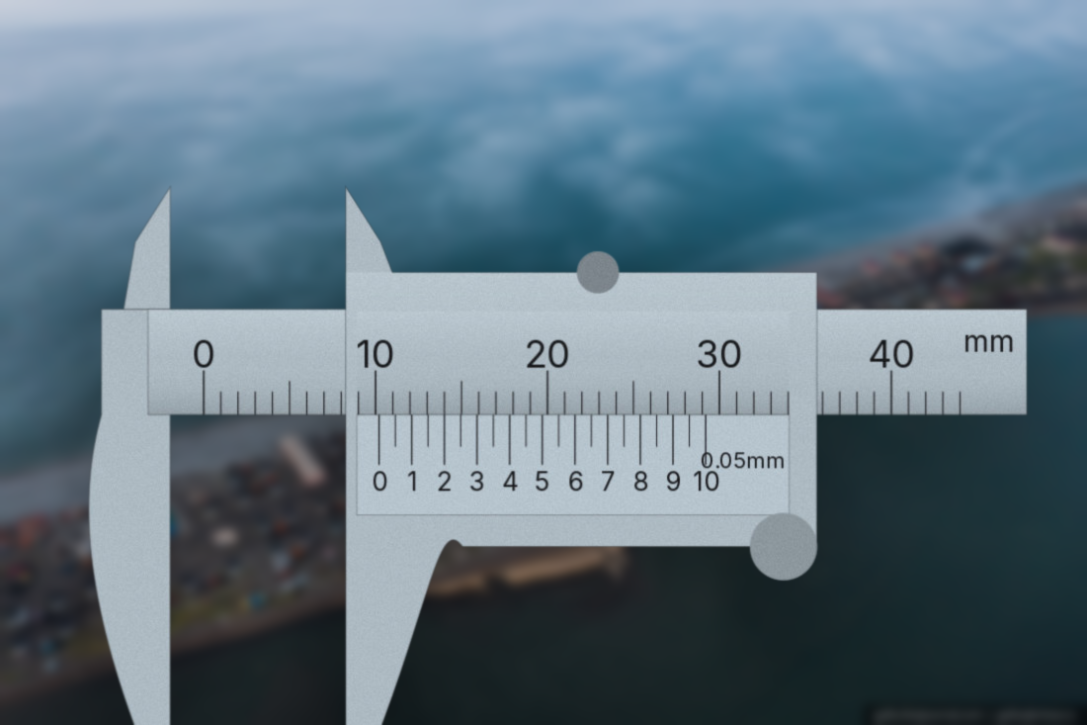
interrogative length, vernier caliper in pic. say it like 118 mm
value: 10.2 mm
